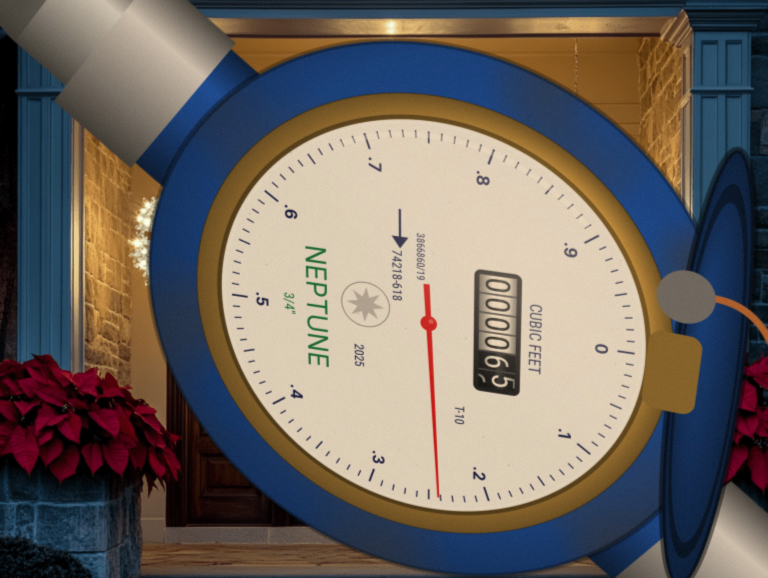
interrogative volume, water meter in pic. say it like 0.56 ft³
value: 65.24 ft³
